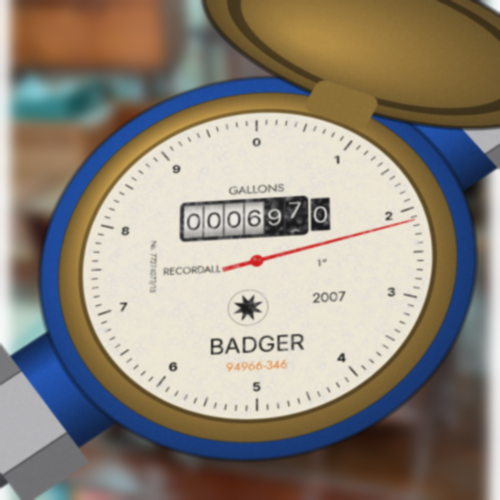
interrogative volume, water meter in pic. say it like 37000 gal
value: 6972.1 gal
